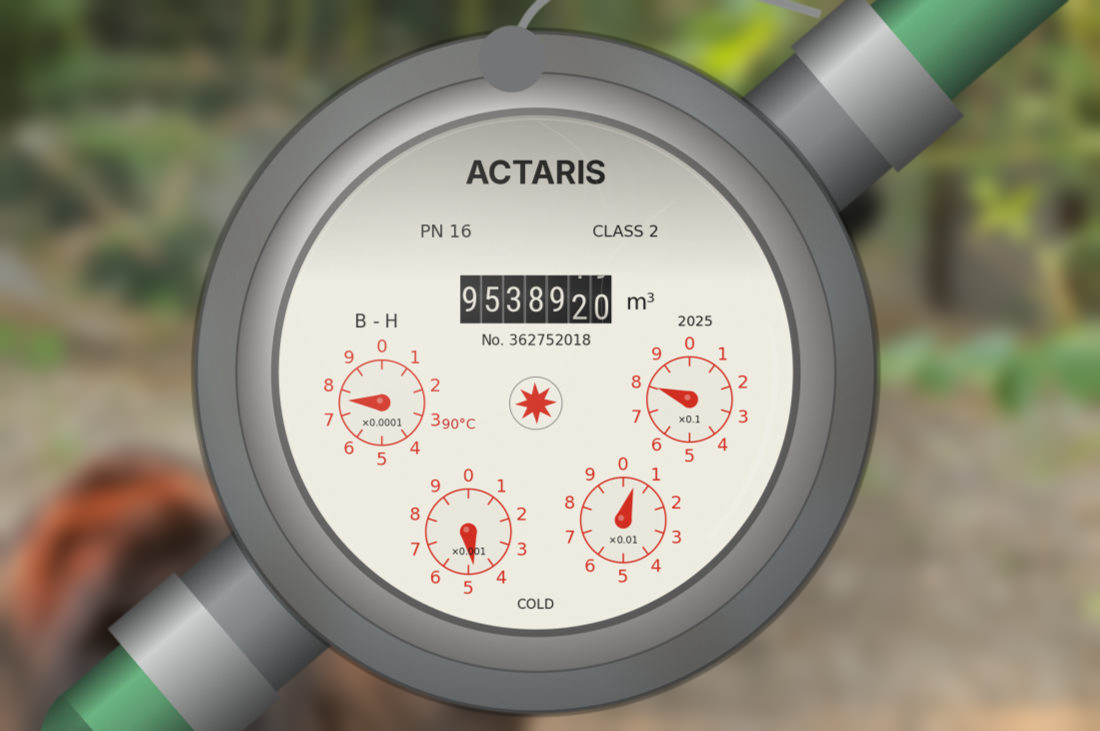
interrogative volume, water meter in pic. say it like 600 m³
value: 9538919.8047 m³
